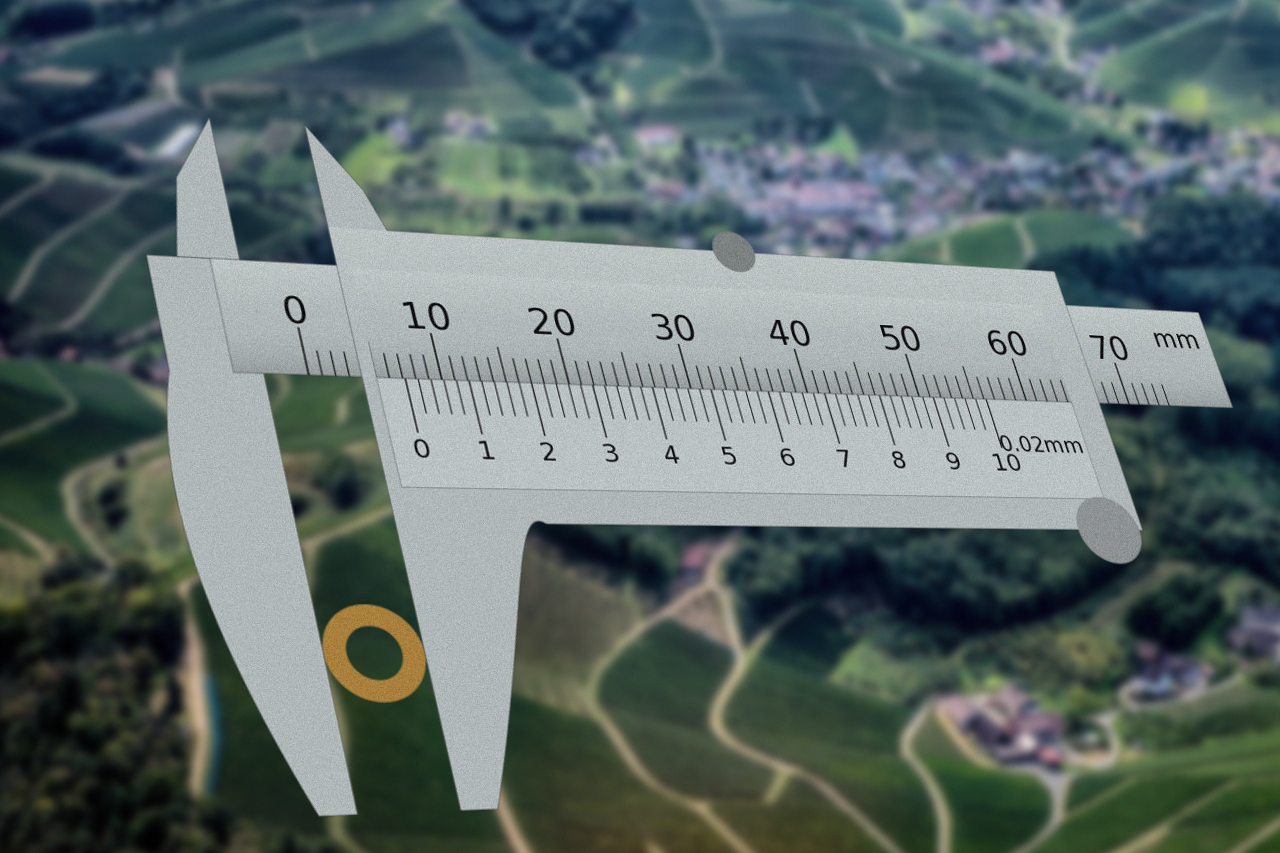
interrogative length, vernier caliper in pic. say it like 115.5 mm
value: 7.2 mm
